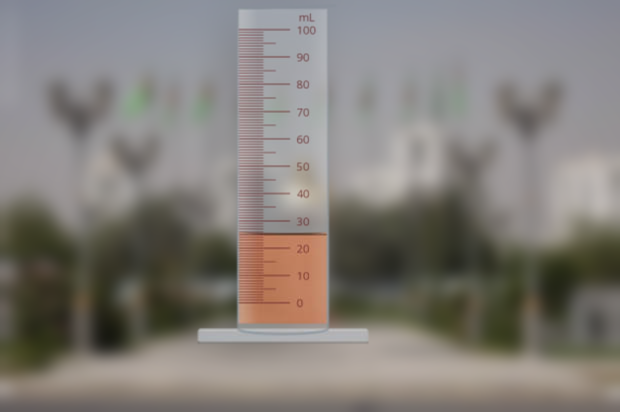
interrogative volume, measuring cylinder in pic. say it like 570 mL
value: 25 mL
